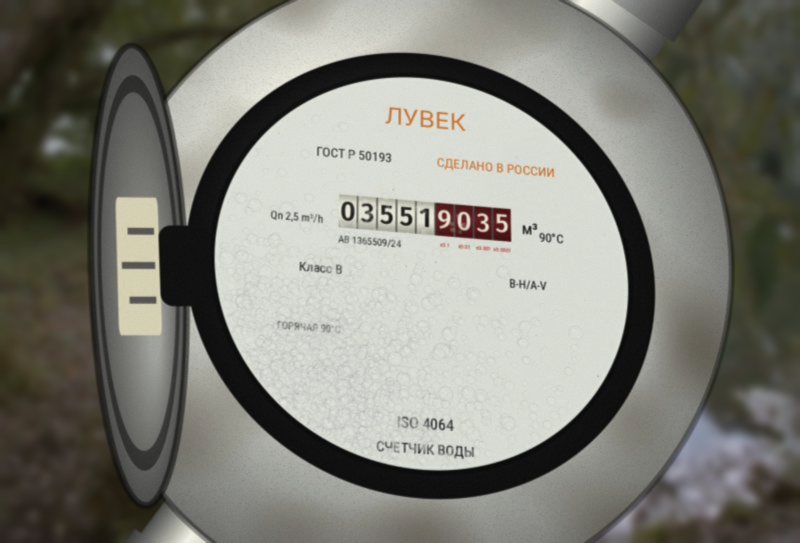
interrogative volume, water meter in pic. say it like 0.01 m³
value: 3551.9035 m³
